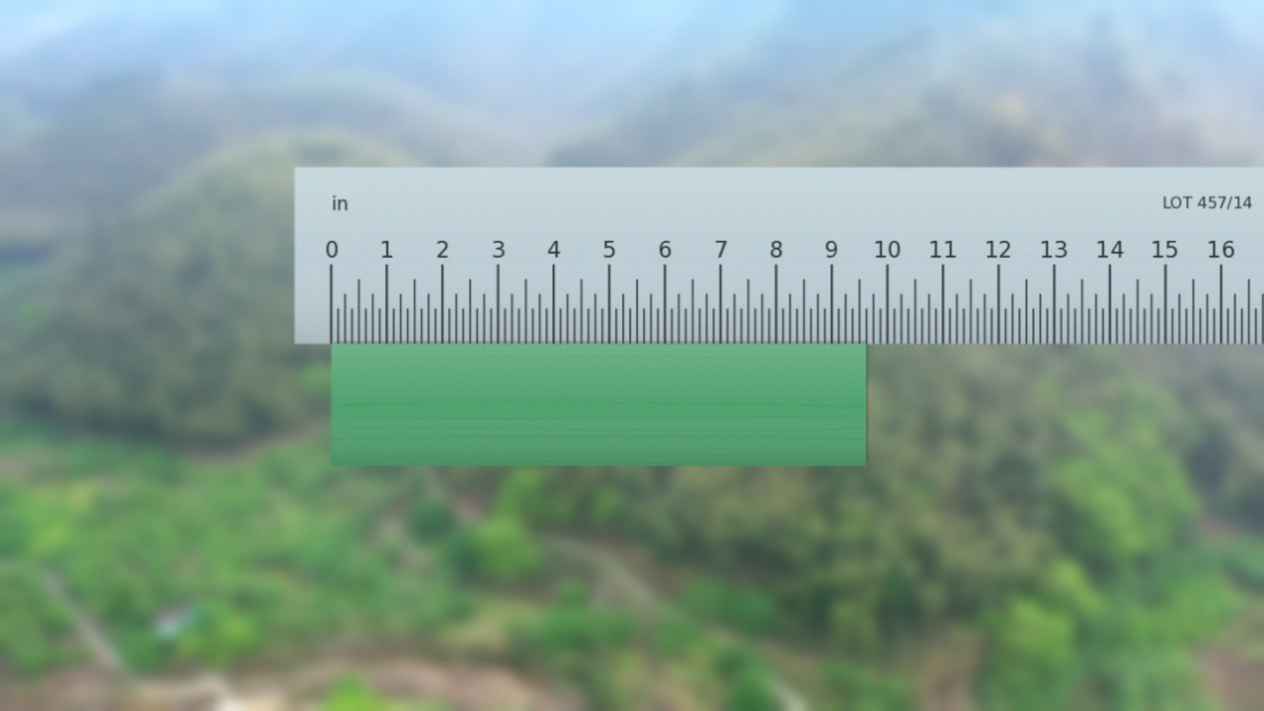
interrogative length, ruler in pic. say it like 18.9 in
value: 9.625 in
